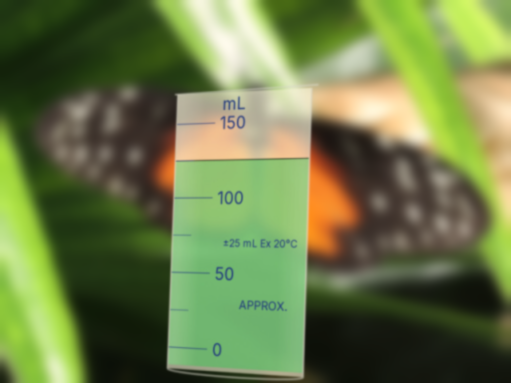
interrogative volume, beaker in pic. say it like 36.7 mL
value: 125 mL
